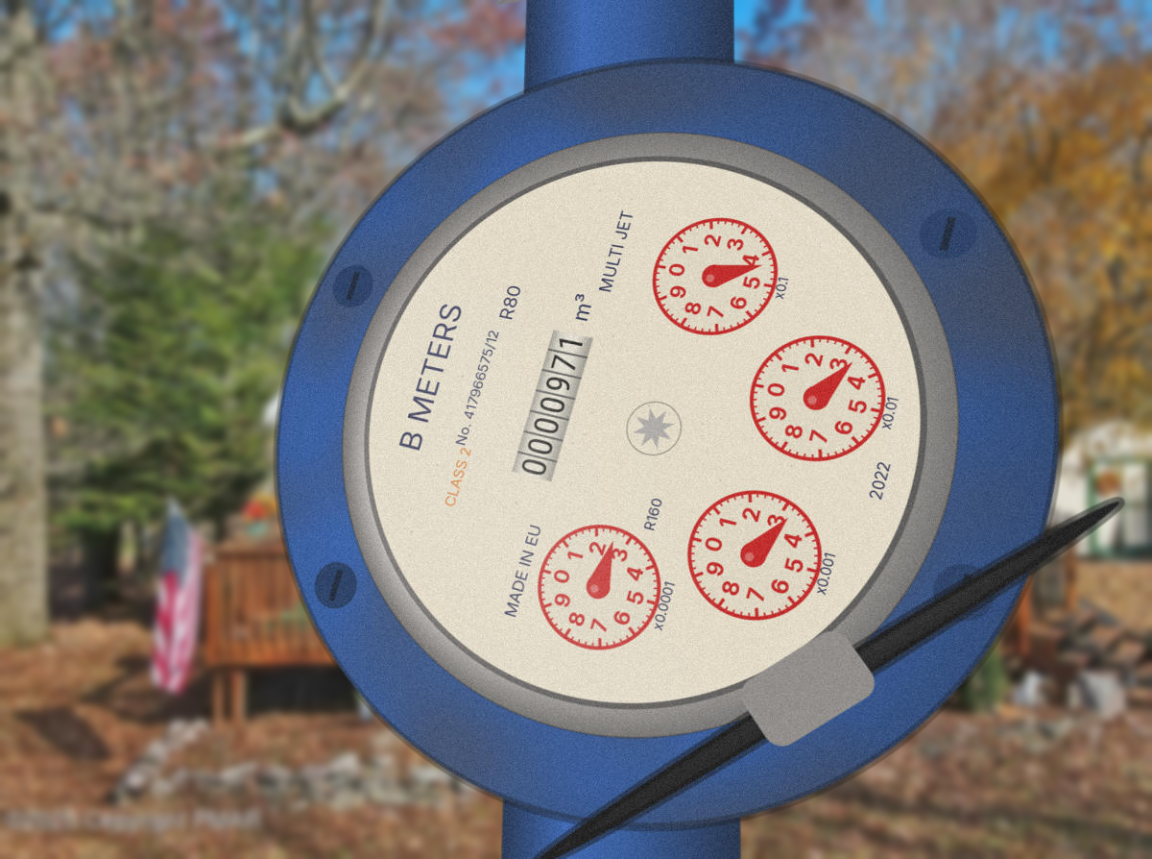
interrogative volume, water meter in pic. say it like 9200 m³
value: 971.4332 m³
